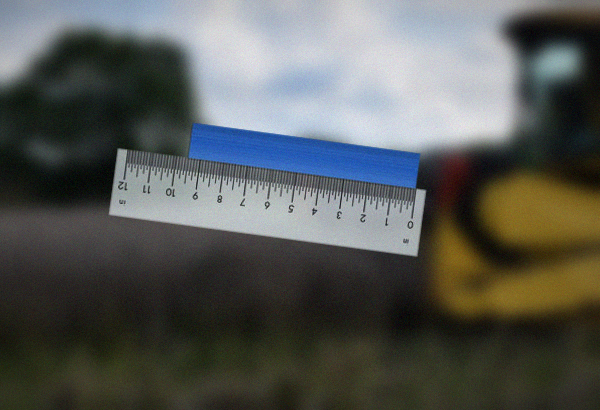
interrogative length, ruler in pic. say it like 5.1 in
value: 9.5 in
